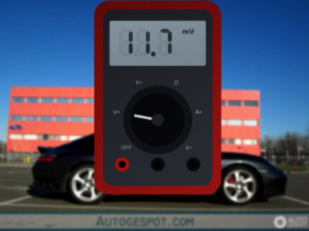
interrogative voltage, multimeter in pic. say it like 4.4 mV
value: 11.7 mV
